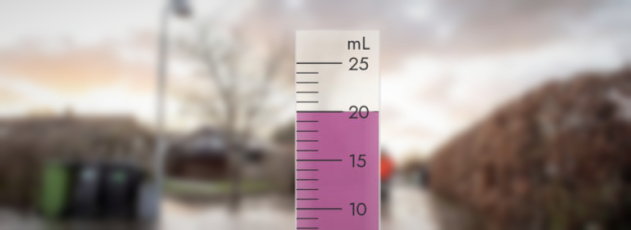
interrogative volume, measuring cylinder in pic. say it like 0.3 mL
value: 20 mL
